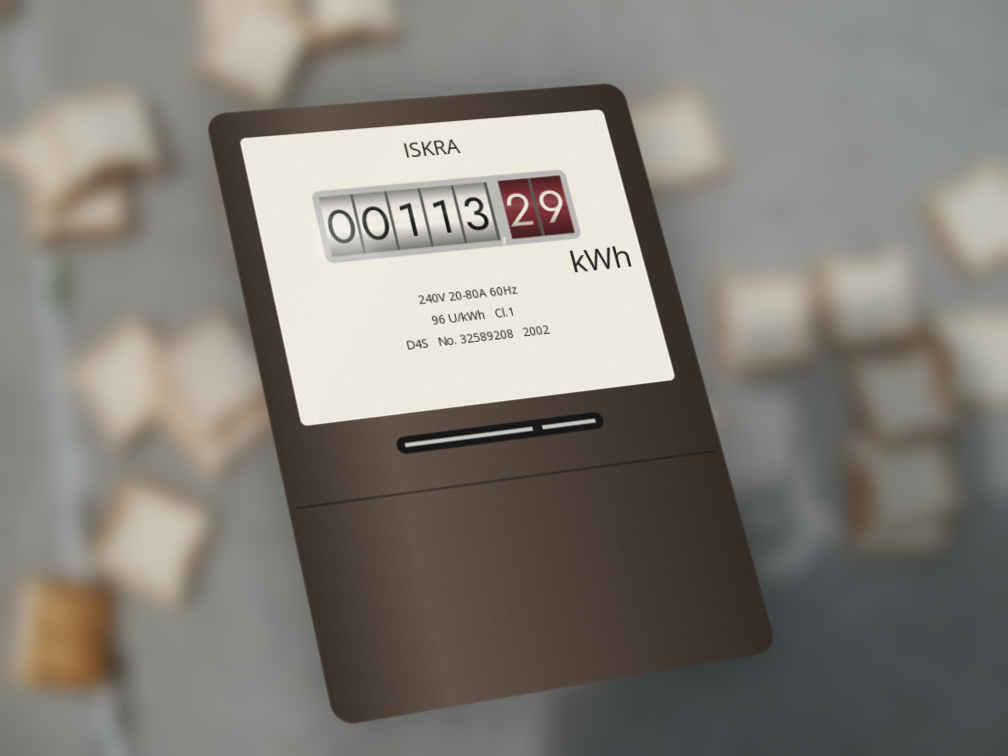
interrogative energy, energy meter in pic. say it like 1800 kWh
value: 113.29 kWh
